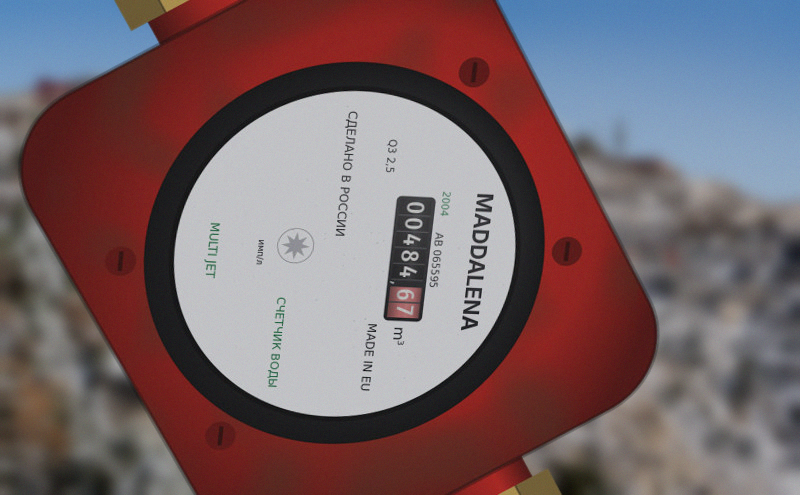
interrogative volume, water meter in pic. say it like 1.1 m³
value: 484.67 m³
